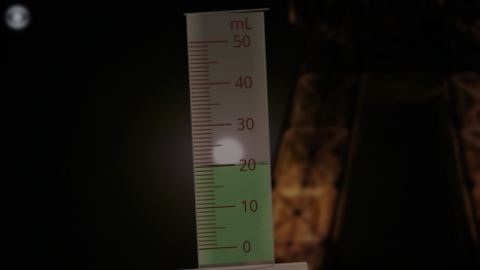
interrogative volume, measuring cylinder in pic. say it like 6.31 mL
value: 20 mL
